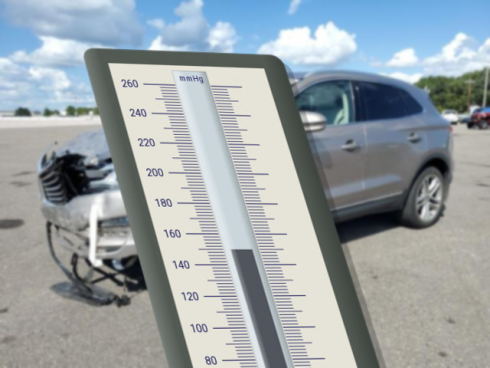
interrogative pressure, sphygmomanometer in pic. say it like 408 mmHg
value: 150 mmHg
